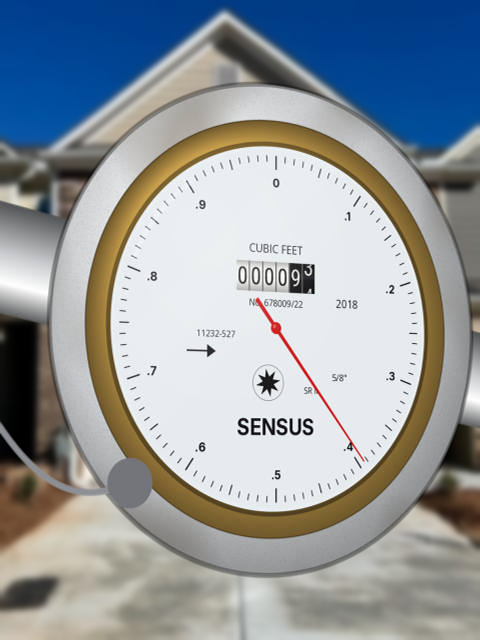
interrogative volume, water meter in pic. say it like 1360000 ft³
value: 93.39 ft³
